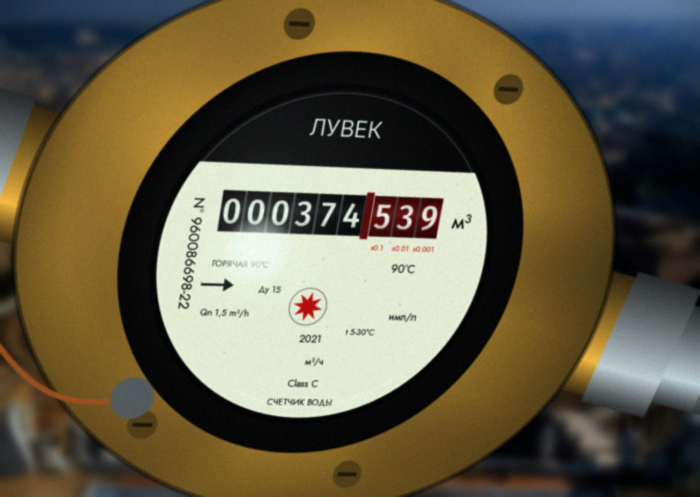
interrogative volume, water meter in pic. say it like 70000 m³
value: 374.539 m³
